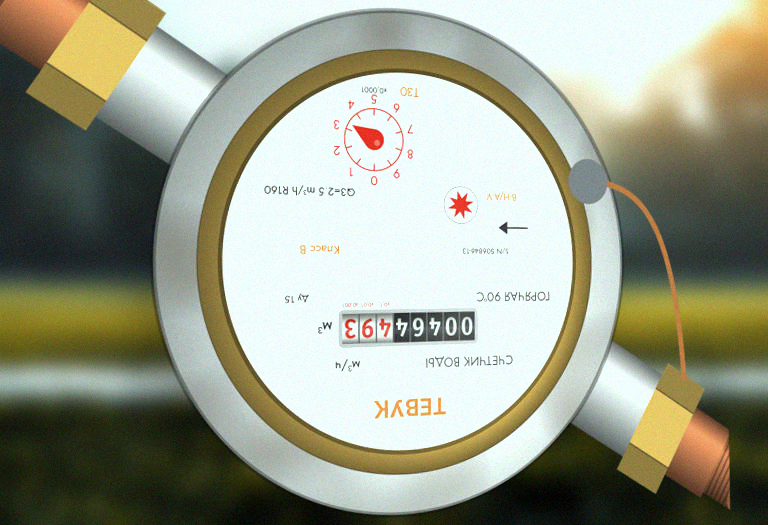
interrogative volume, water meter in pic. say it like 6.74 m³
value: 464.4933 m³
